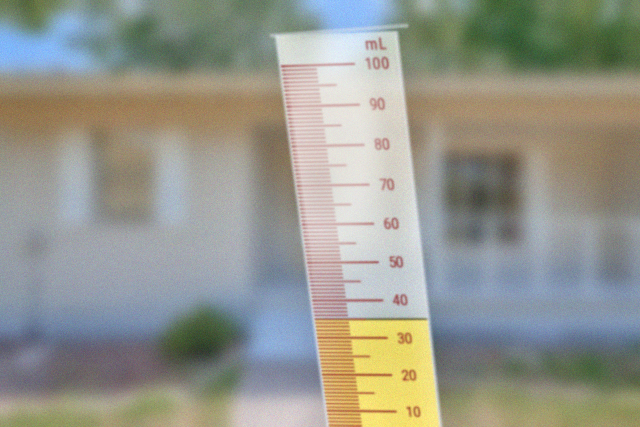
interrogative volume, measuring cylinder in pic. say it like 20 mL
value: 35 mL
